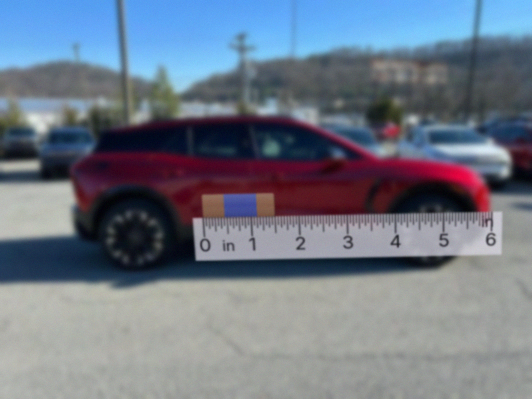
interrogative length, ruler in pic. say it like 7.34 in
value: 1.5 in
